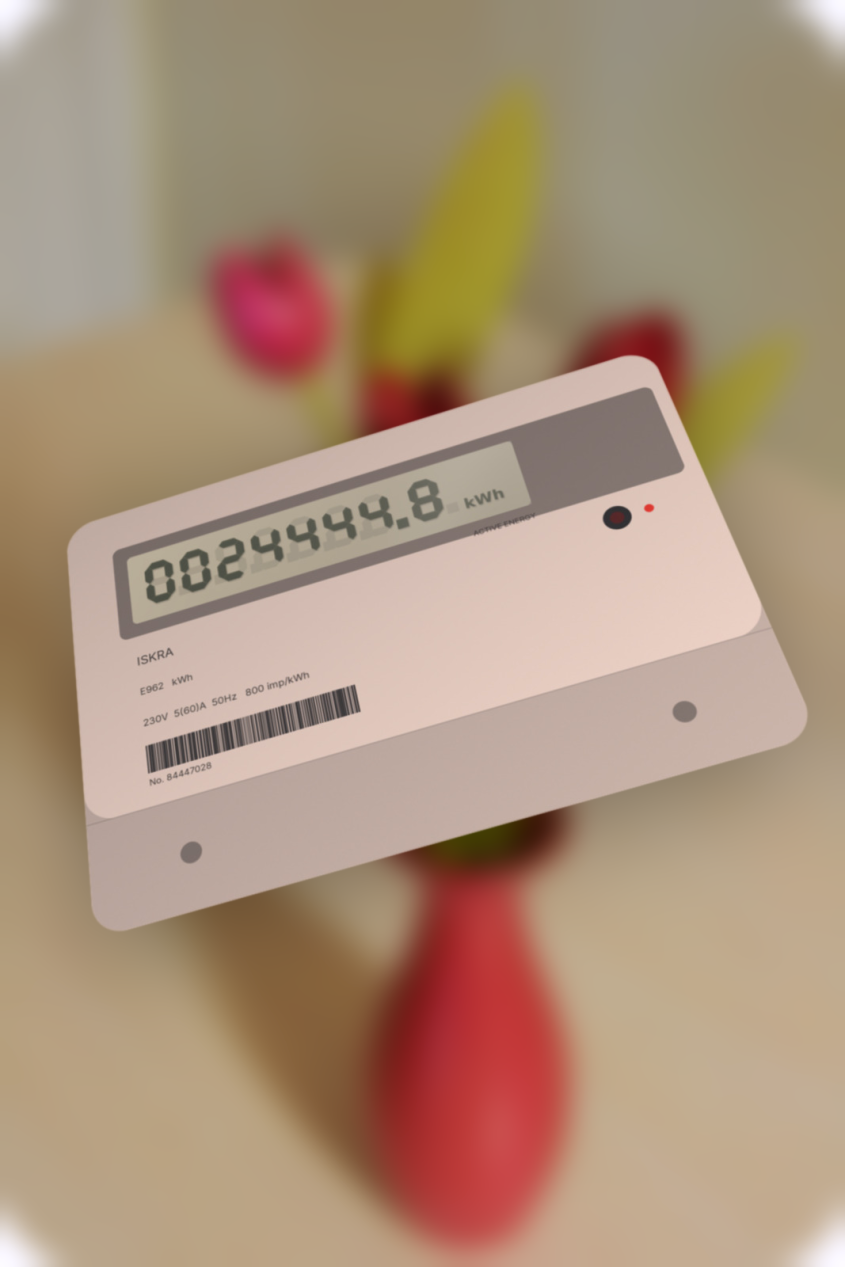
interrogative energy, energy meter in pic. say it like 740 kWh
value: 24444.8 kWh
